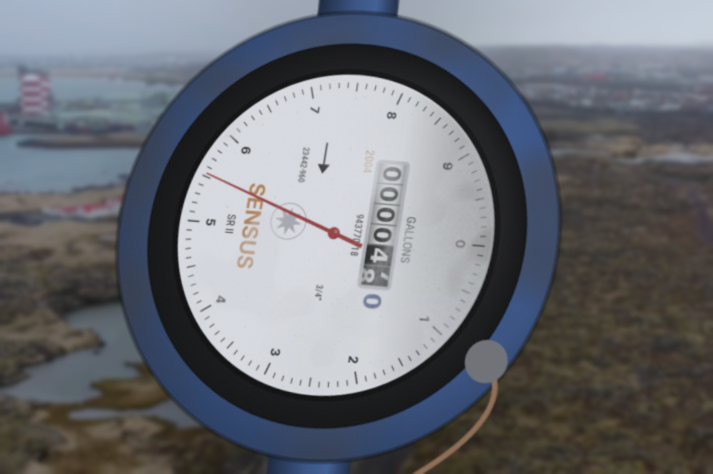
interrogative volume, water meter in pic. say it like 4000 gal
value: 475.5 gal
